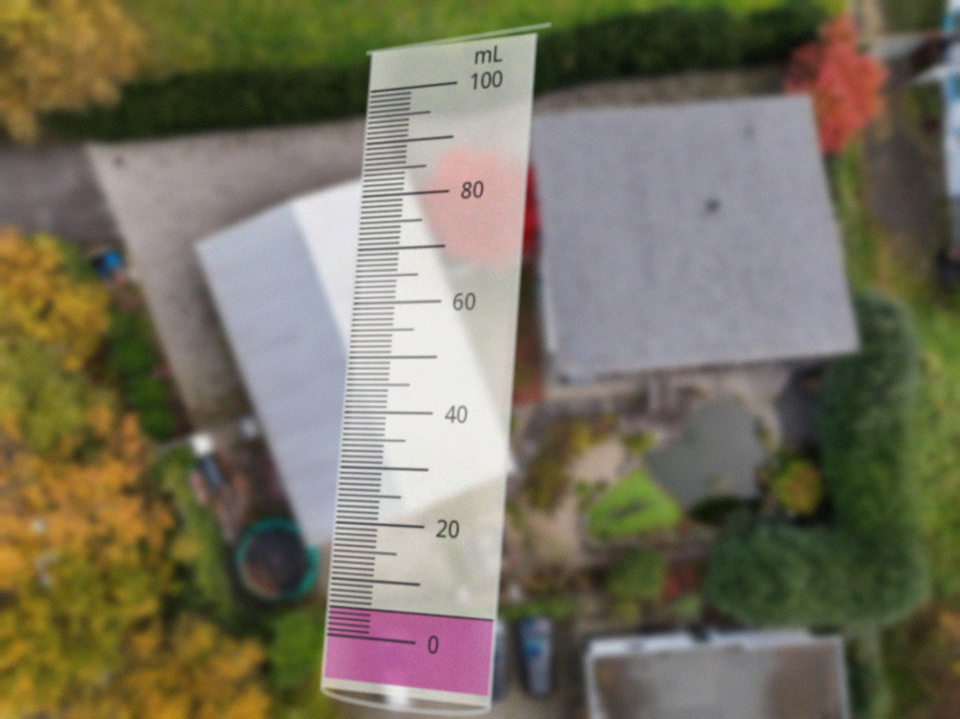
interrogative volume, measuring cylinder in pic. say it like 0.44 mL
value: 5 mL
